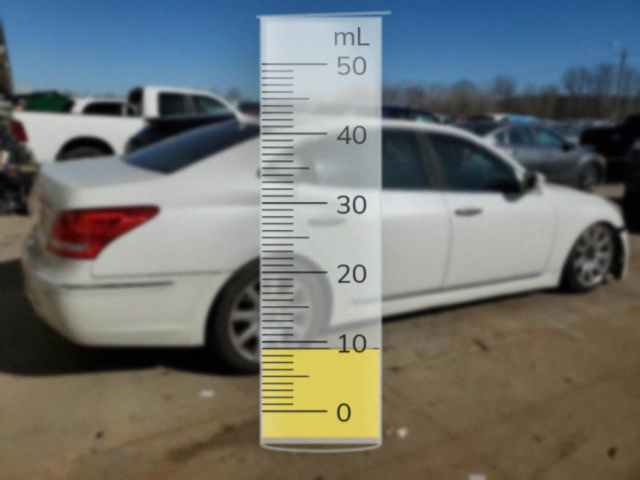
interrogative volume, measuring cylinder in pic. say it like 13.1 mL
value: 9 mL
